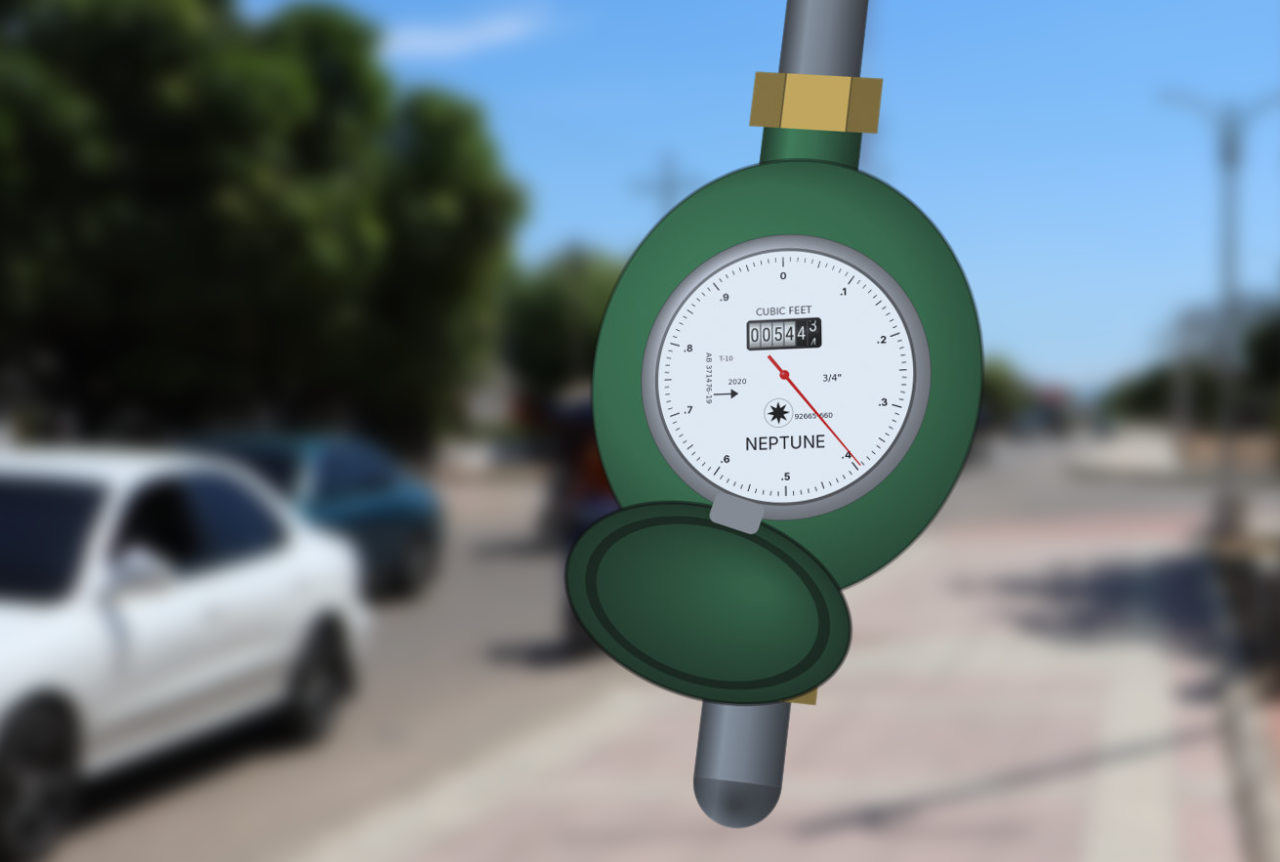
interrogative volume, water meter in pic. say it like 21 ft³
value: 5443.39 ft³
